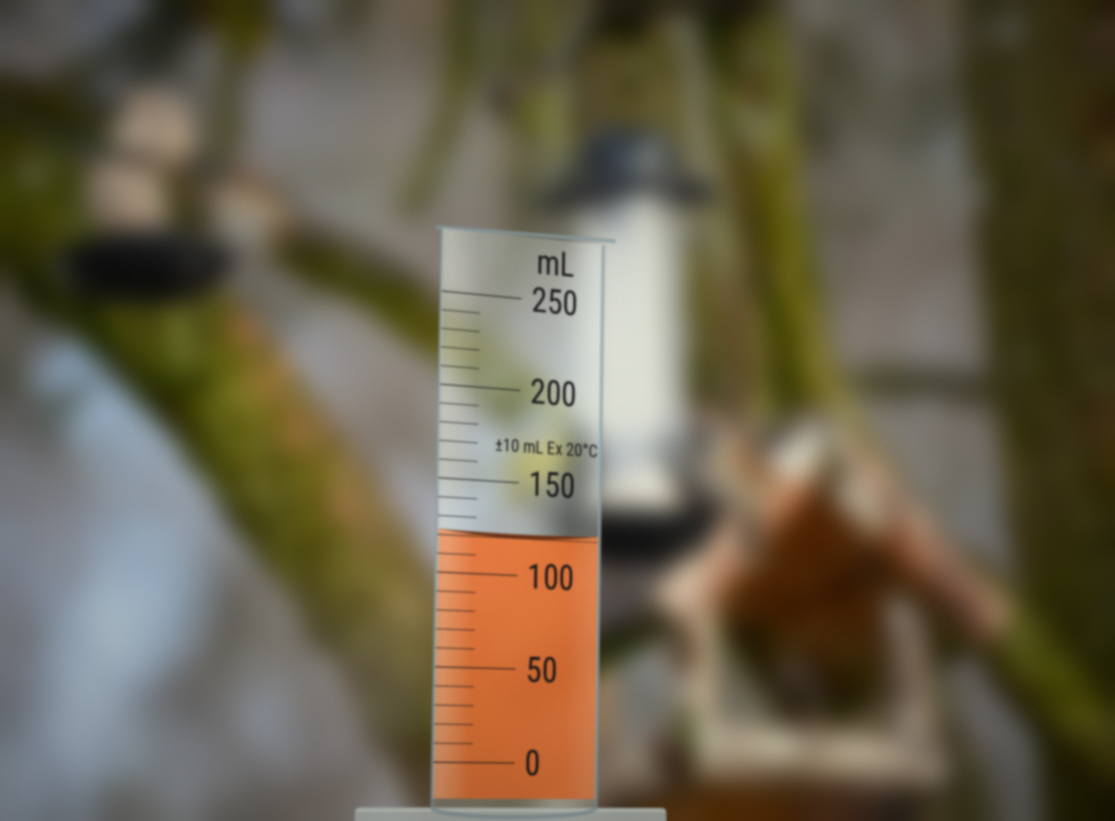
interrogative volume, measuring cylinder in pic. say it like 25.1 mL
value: 120 mL
